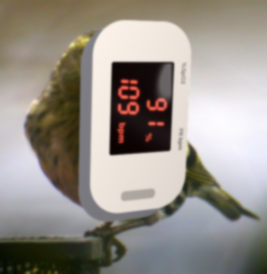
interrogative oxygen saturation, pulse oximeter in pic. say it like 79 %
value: 91 %
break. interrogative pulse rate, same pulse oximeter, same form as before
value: 109 bpm
